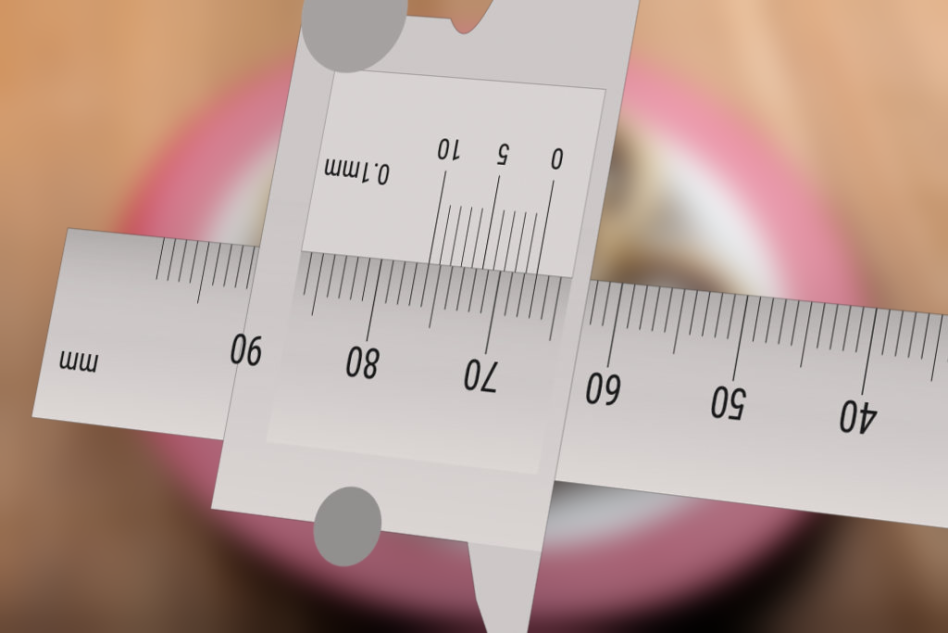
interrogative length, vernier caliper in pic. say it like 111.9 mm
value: 67.0 mm
